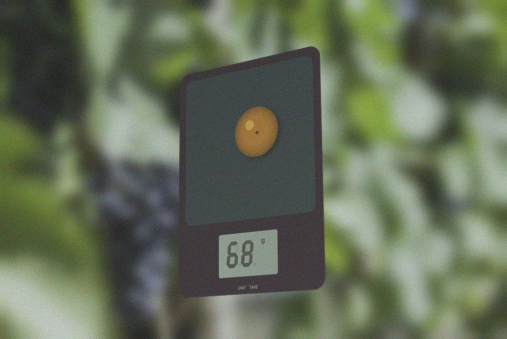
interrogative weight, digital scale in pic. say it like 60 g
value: 68 g
